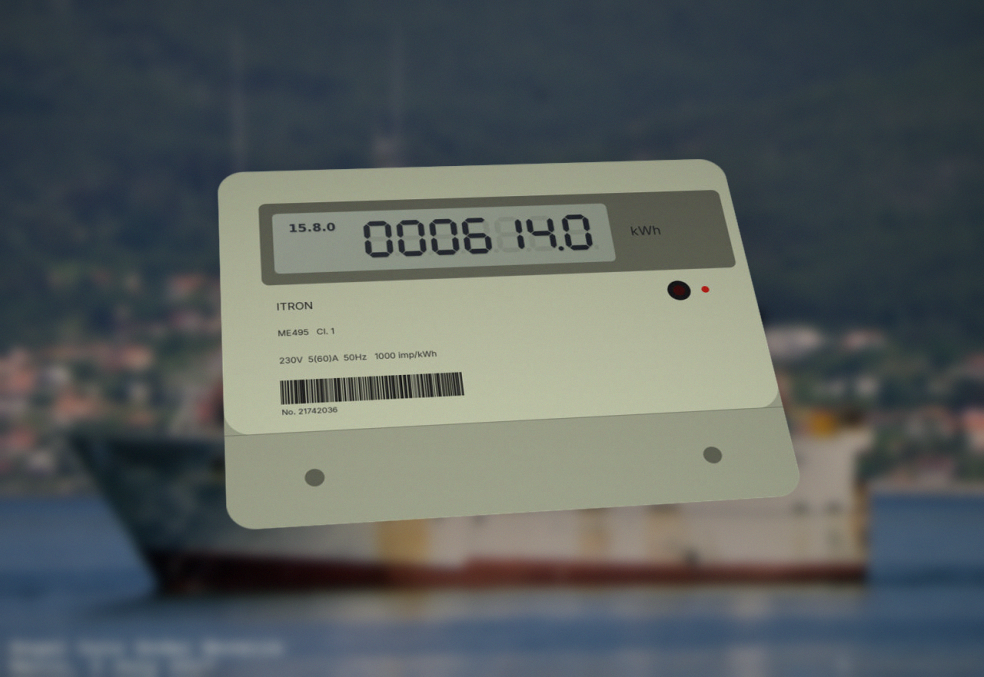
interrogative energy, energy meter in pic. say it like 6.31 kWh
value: 614.0 kWh
